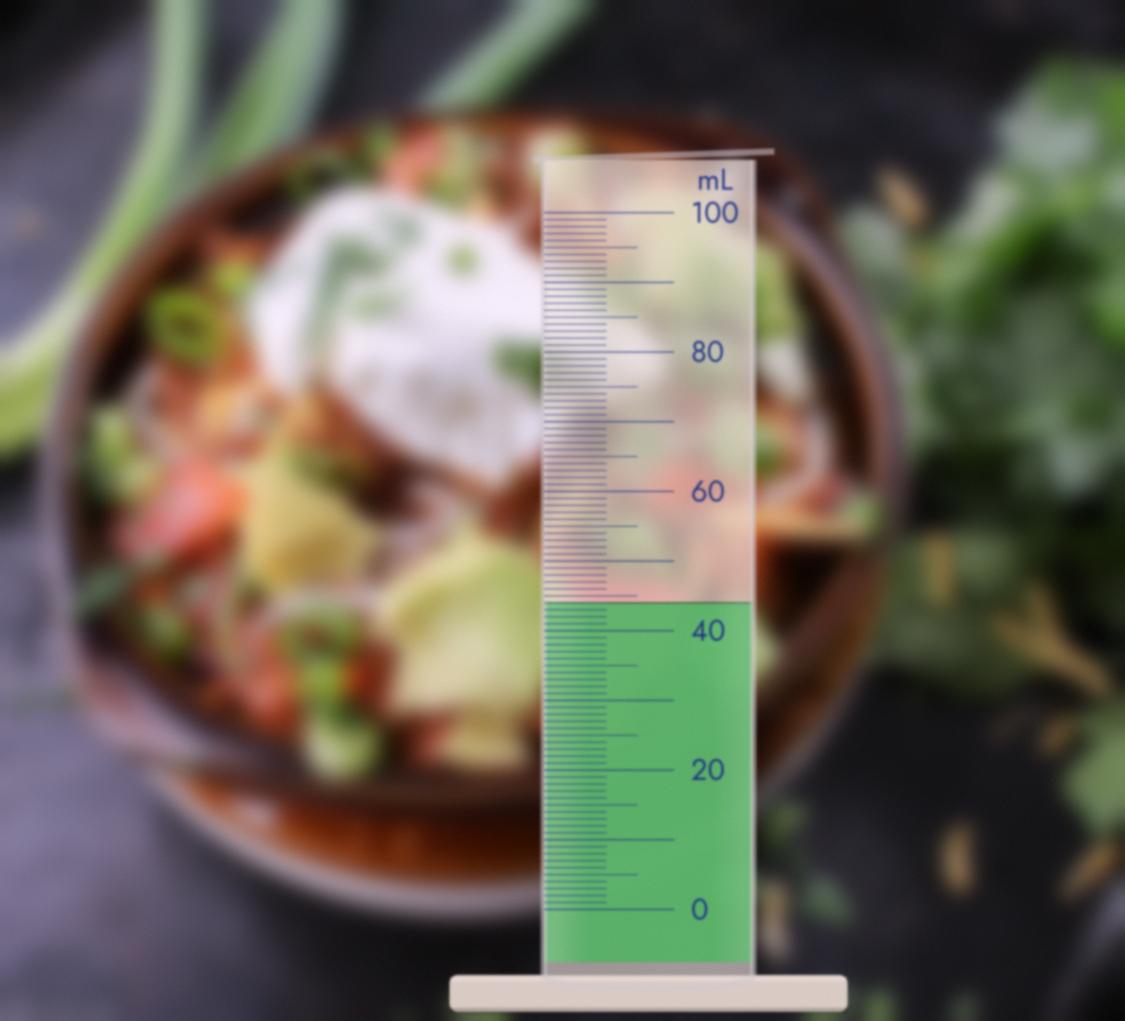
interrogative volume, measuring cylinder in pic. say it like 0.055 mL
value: 44 mL
